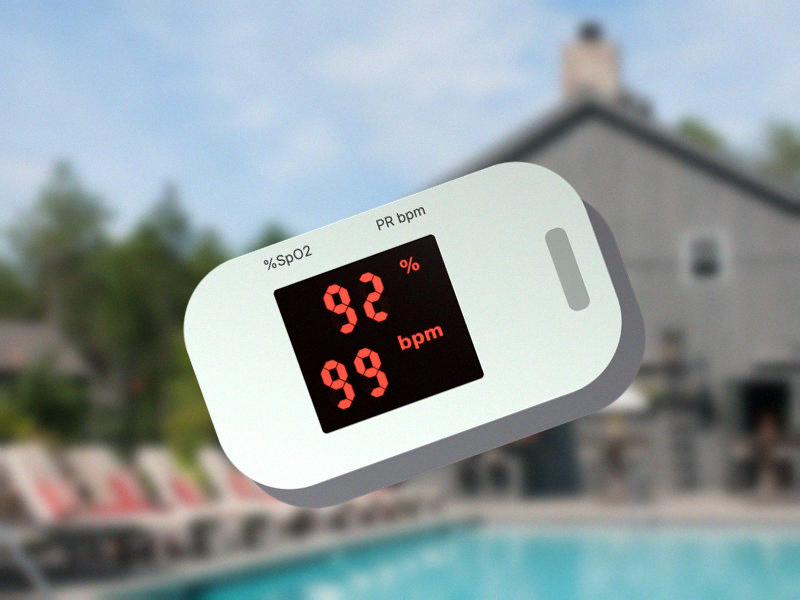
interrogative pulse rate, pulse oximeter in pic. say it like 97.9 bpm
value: 99 bpm
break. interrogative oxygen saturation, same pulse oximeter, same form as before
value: 92 %
